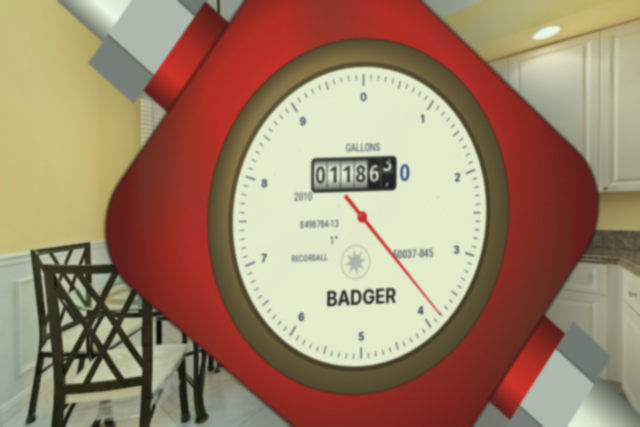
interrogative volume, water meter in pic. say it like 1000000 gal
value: 118633.8 gal
